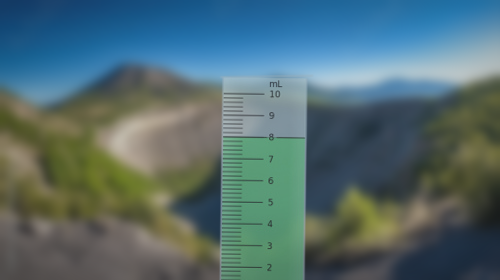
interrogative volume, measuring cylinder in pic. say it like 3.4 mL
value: 8 mL
